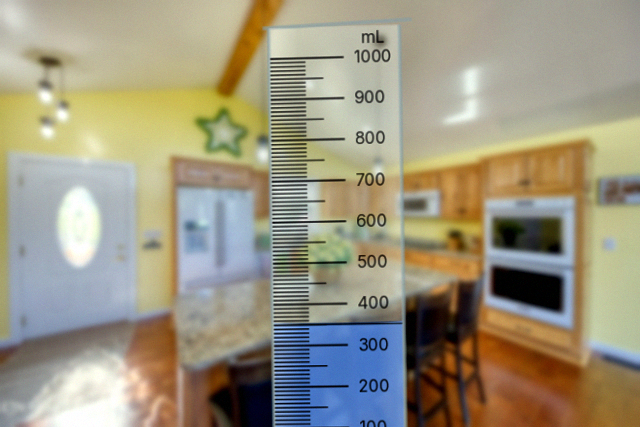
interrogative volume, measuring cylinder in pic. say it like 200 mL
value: 350 mL
